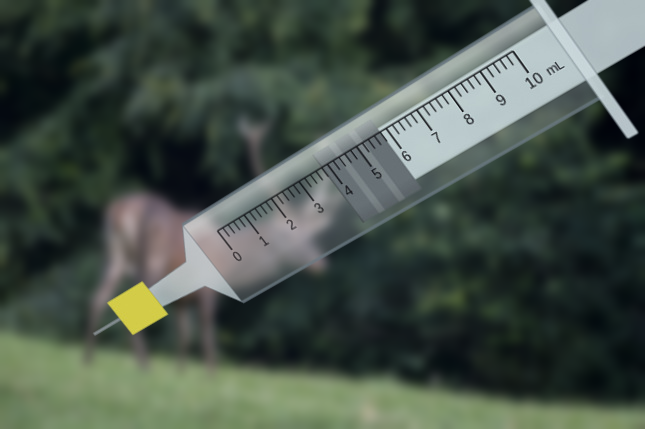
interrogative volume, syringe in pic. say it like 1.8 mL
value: 3.8 mL
